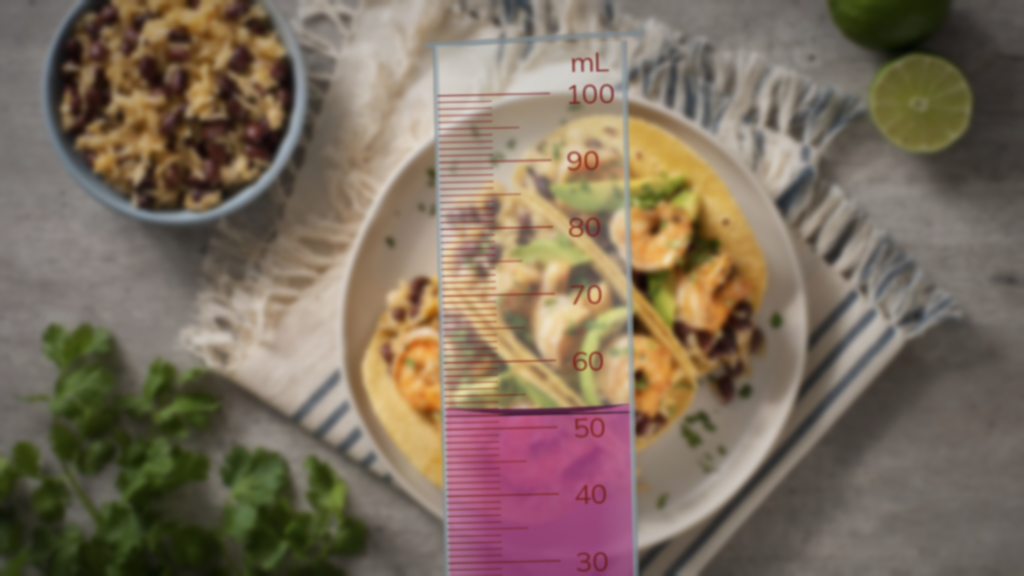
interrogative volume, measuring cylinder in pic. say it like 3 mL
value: 52 mL
